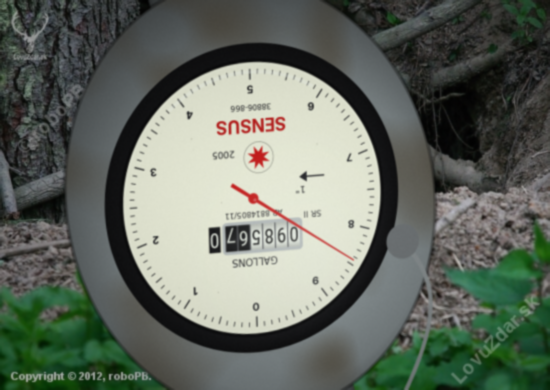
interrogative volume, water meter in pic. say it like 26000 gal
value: 985668.4 gal
